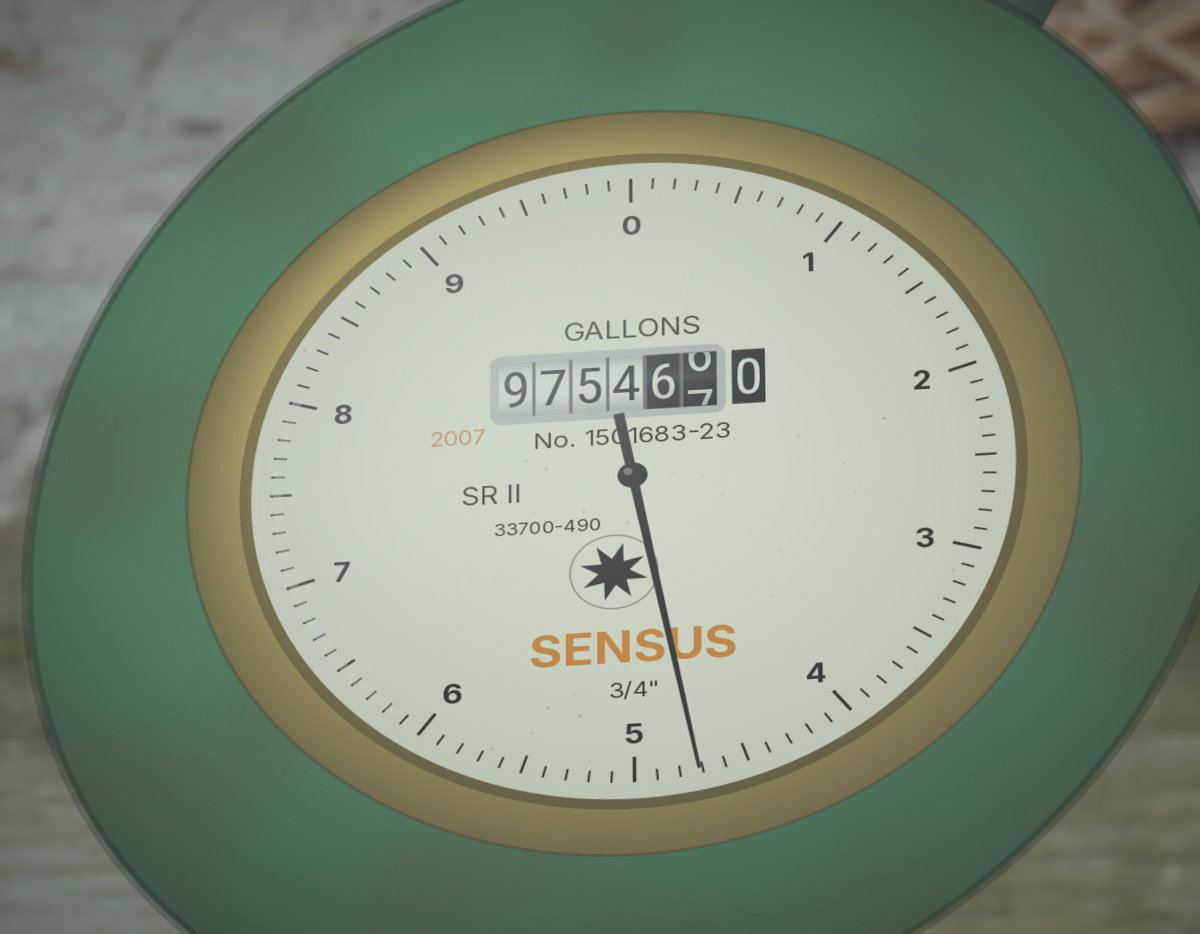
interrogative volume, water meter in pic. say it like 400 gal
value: 9754664.7 gal
